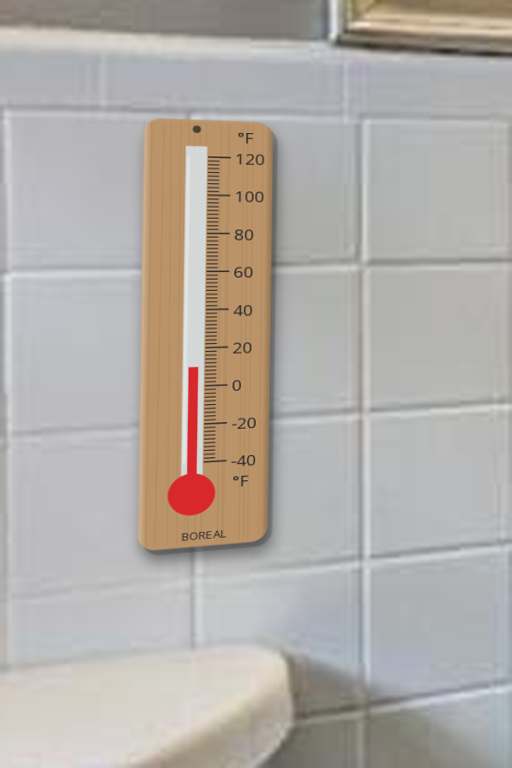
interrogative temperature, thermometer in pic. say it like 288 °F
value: 10 °F
